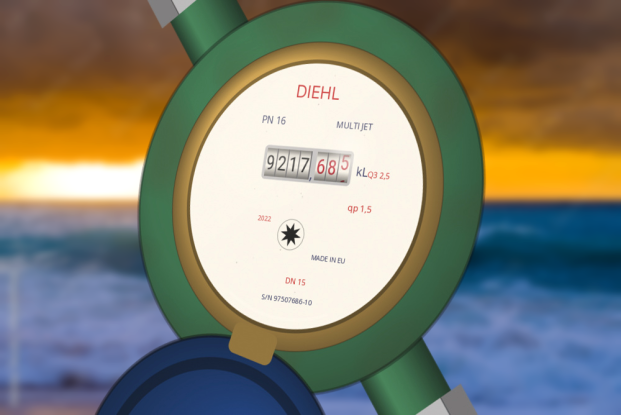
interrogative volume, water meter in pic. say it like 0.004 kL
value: 9217.685 kL
